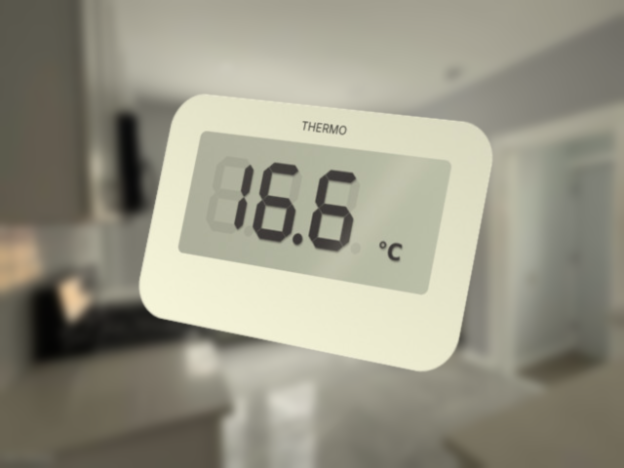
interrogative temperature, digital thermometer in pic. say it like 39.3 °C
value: 16.6 °C
